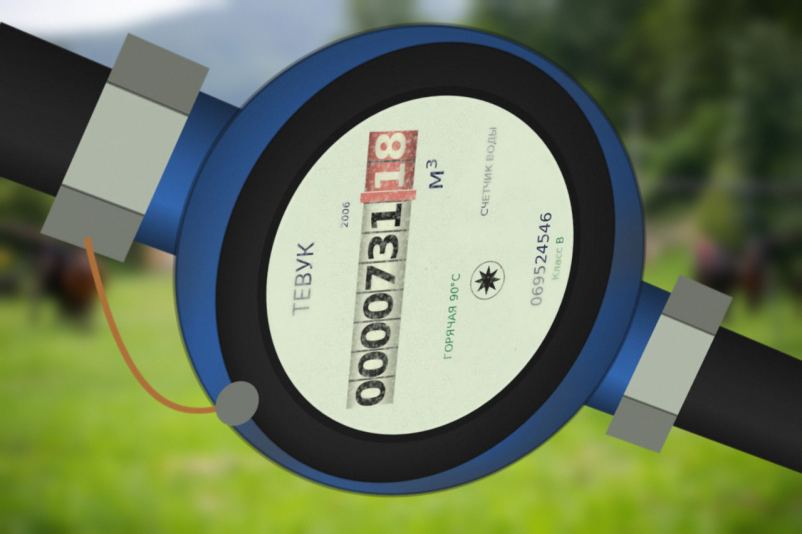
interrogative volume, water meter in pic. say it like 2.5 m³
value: 731.18 m³
